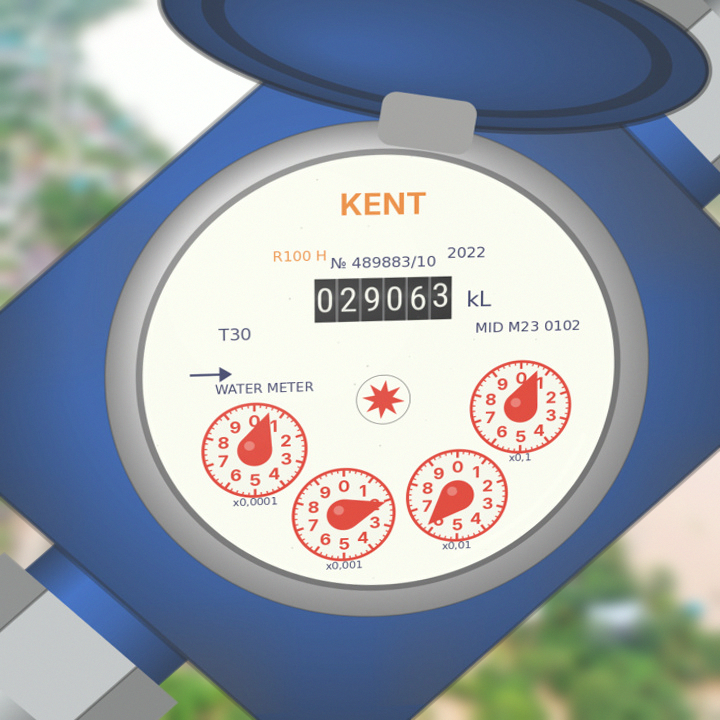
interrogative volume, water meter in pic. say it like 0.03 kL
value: 29063.0620 kL
